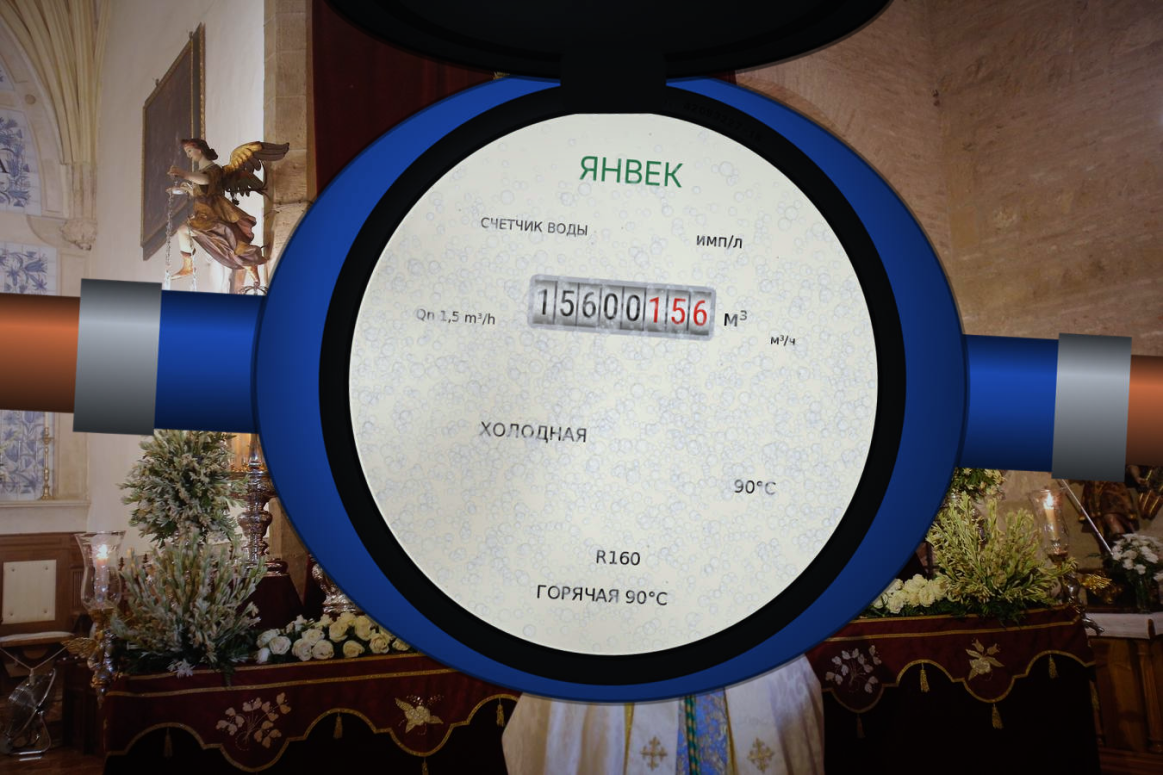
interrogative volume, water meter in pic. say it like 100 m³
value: 15600.156 m³
